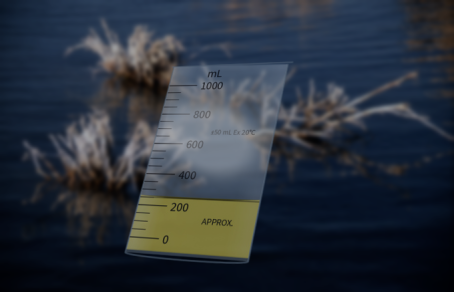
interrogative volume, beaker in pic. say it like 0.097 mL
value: 250 mL
